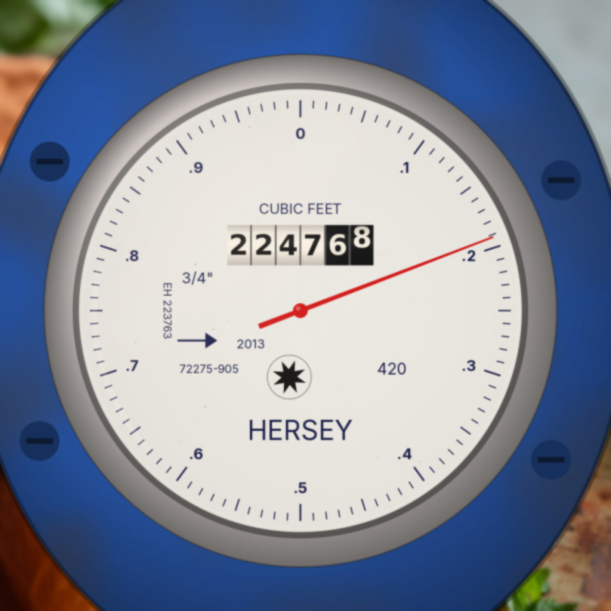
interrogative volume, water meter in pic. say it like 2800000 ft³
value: 224768.19 ft³
